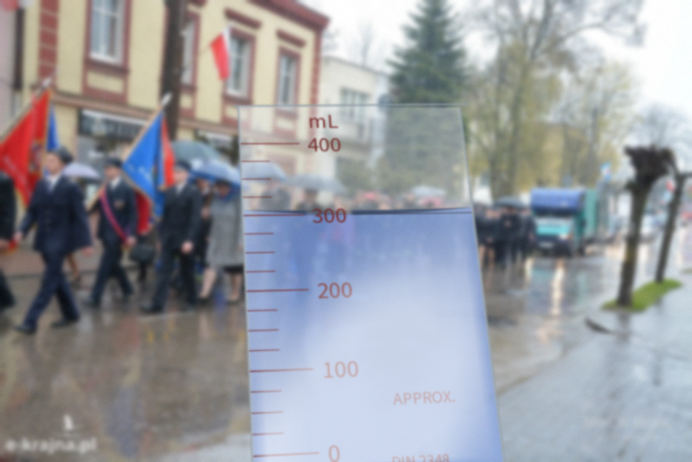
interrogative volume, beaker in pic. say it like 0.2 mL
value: 300 mL
